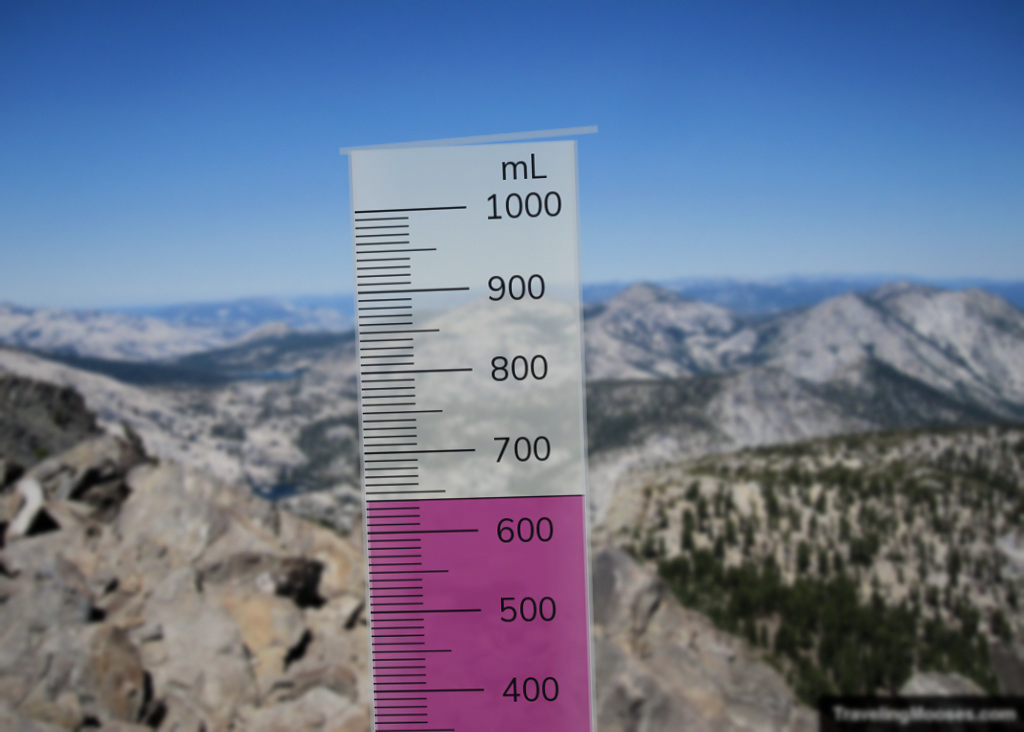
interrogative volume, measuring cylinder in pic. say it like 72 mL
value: 640 mL
